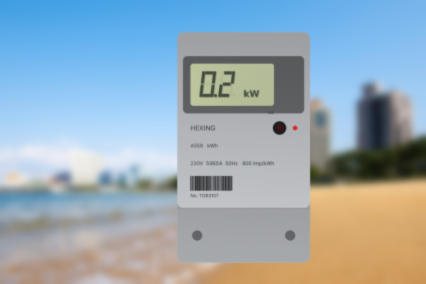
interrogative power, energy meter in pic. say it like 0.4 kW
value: 0.2 kW
